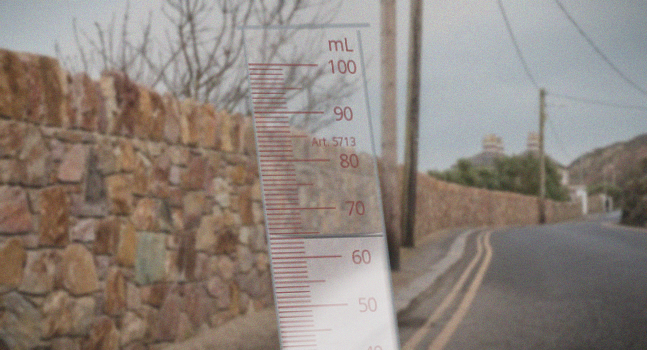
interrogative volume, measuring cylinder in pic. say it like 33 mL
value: 64 mL
